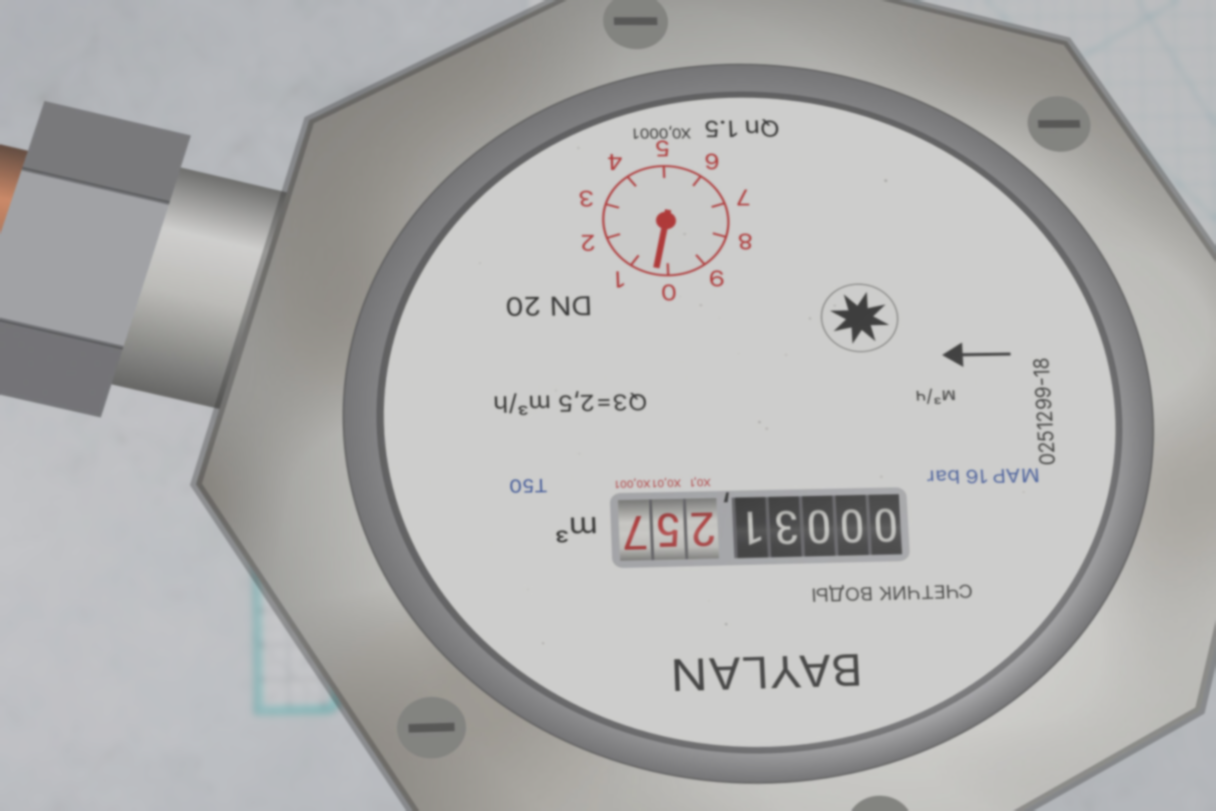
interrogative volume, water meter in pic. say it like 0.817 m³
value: 31.2570 m³
